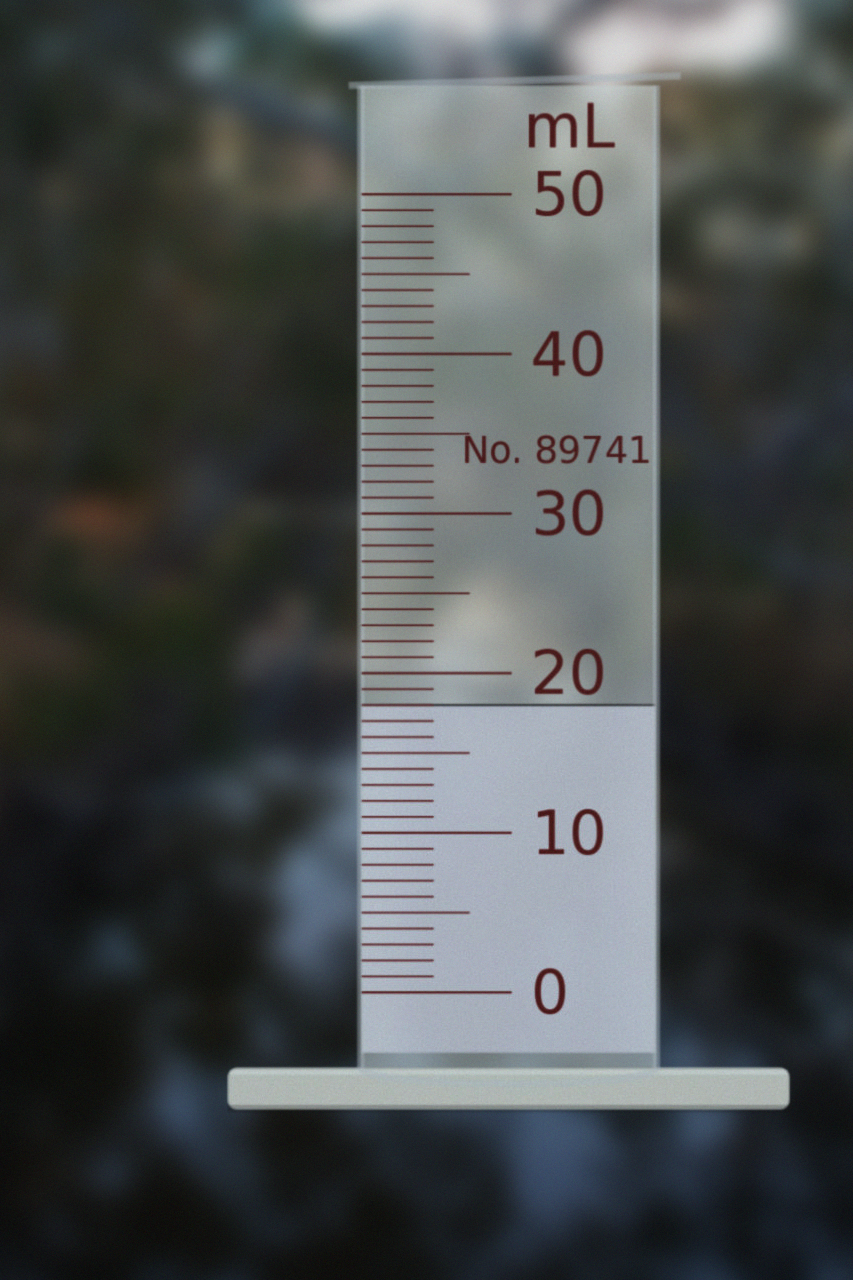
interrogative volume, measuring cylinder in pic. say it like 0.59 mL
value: 18 mL
